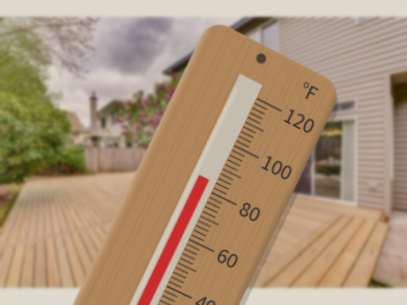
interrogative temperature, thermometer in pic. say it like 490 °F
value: 84 °F
